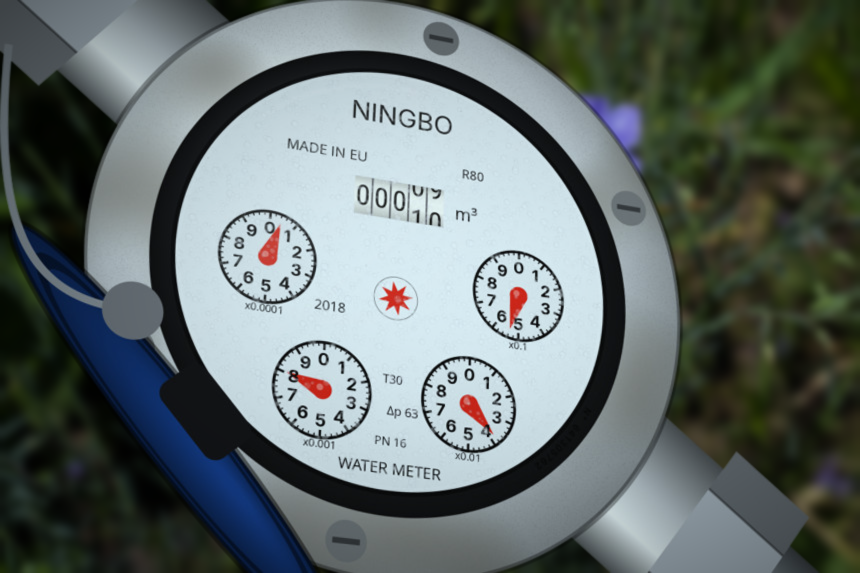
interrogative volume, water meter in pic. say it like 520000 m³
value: 9.5380 m³
